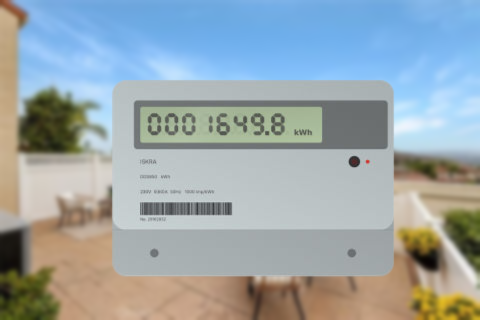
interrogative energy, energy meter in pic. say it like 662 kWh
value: 1649.8 kWh
